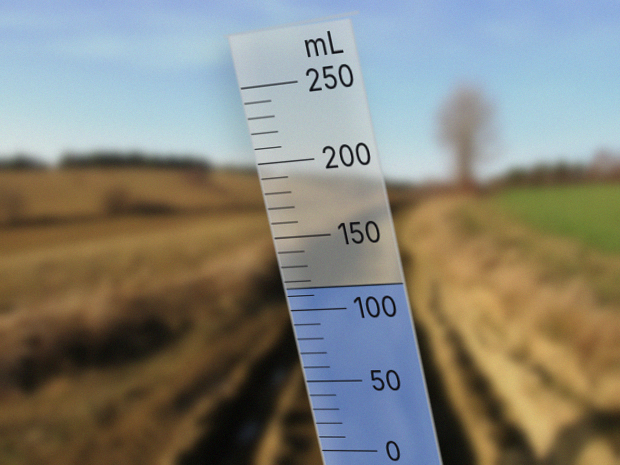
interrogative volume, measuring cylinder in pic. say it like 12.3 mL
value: 115 mL
